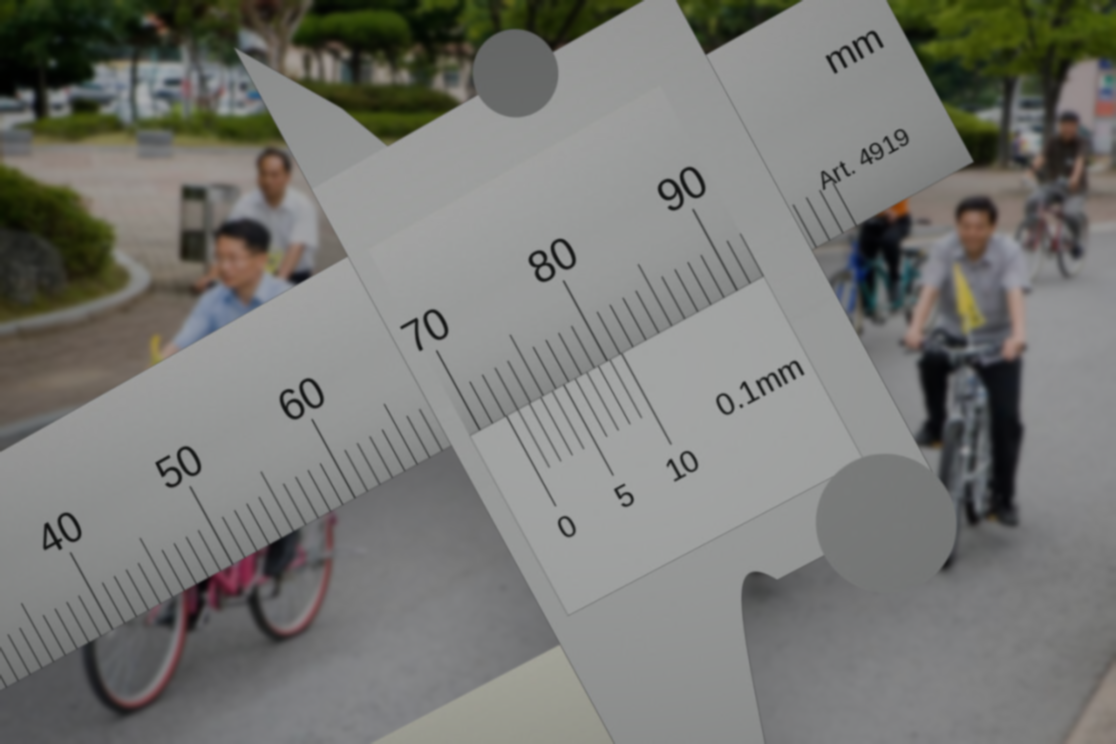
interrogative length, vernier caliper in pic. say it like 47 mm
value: 72.1 mm
